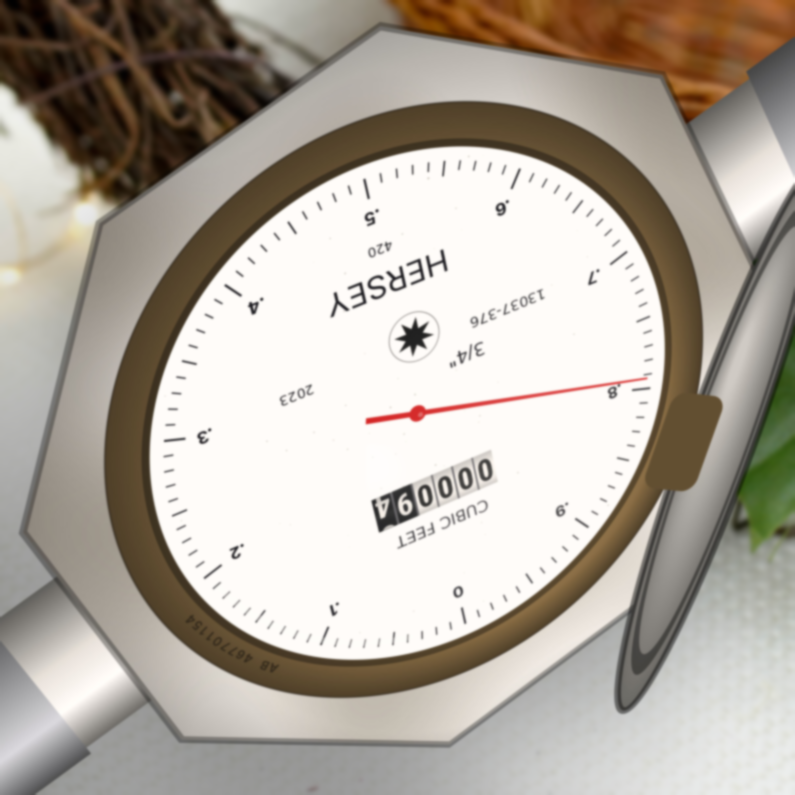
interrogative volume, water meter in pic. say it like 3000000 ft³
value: 93.79 ft³
